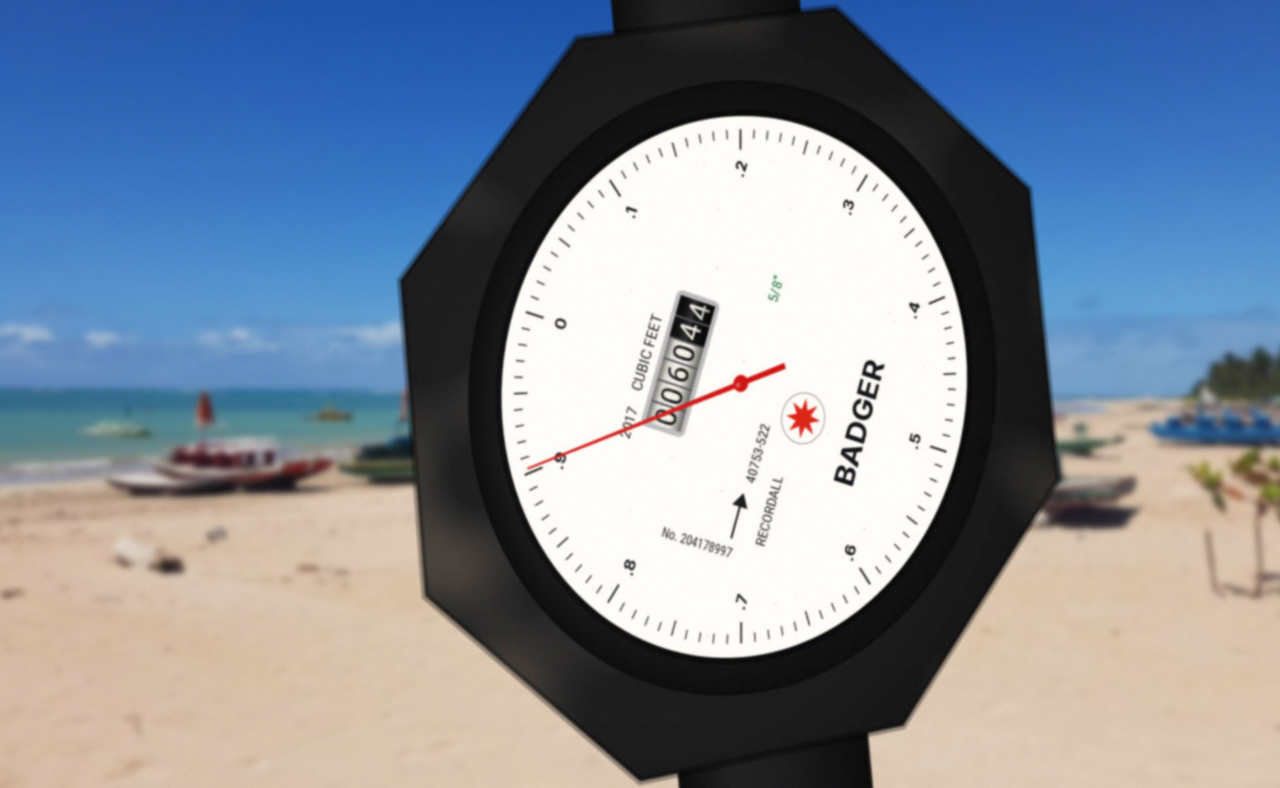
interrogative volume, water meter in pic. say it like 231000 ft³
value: 6043.90 ft³
